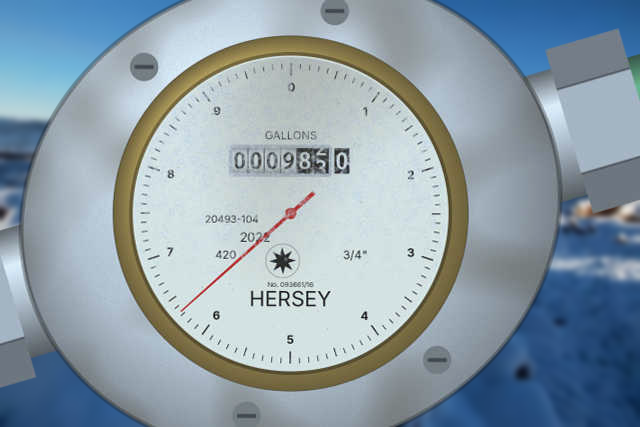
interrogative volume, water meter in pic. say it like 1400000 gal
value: 9826.3 gal
